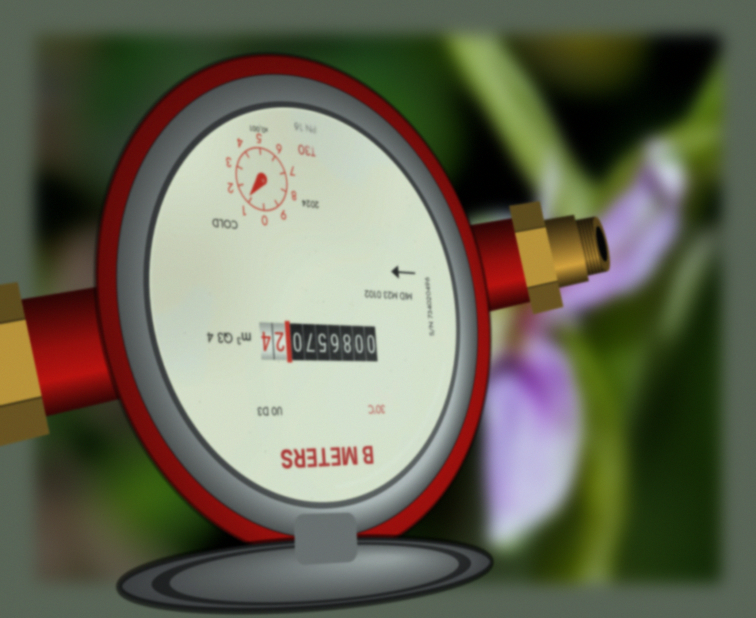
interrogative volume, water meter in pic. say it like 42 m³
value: 86570.241 m³
